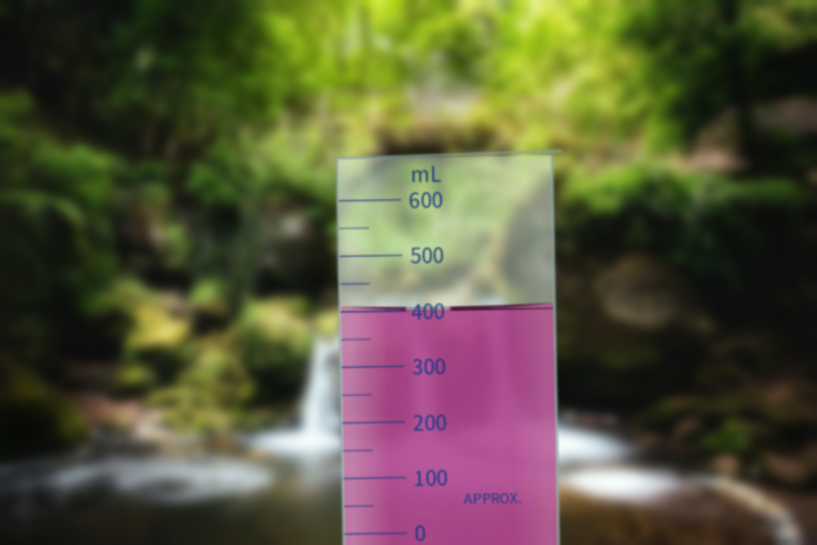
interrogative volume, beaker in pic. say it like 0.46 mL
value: 400 mL
